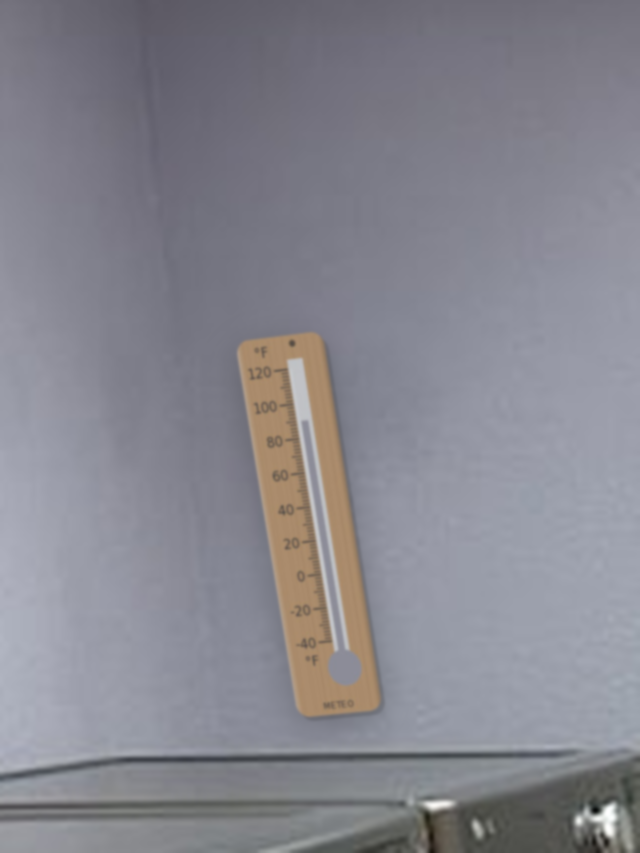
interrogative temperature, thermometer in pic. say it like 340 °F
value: 90 °F
